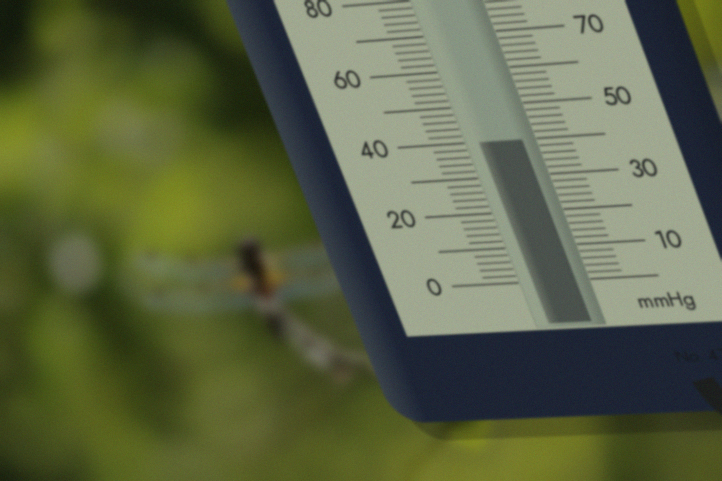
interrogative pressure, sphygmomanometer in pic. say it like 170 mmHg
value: 40 mmHg
